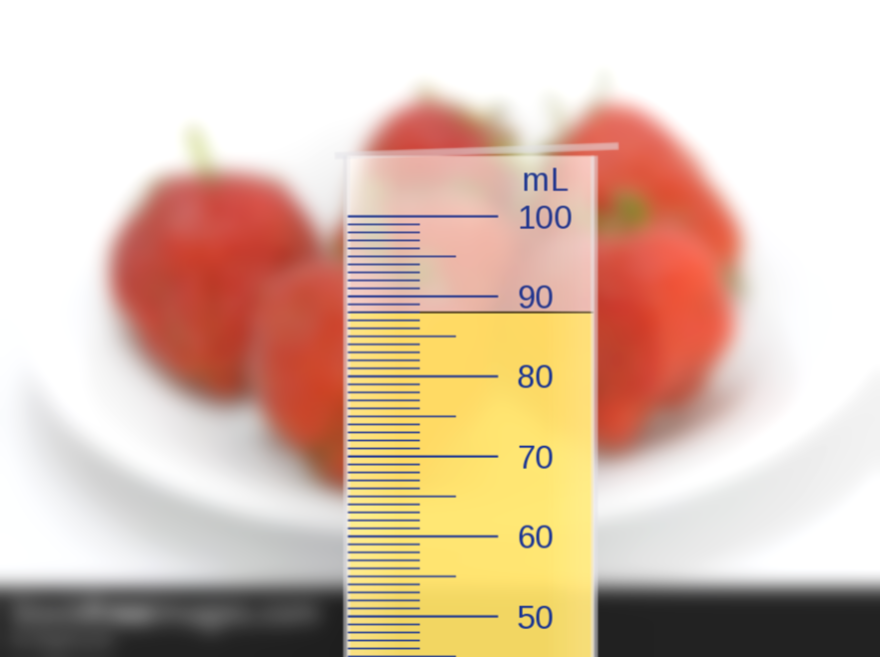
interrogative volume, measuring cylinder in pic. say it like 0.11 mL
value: 88 mL
